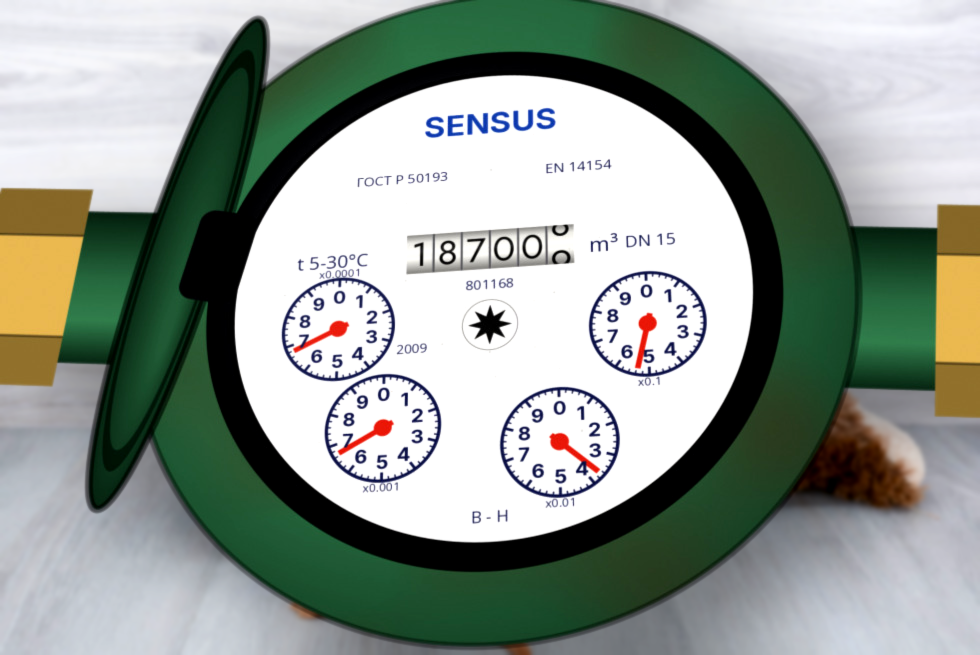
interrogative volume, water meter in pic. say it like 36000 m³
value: 187008.5366 m³
